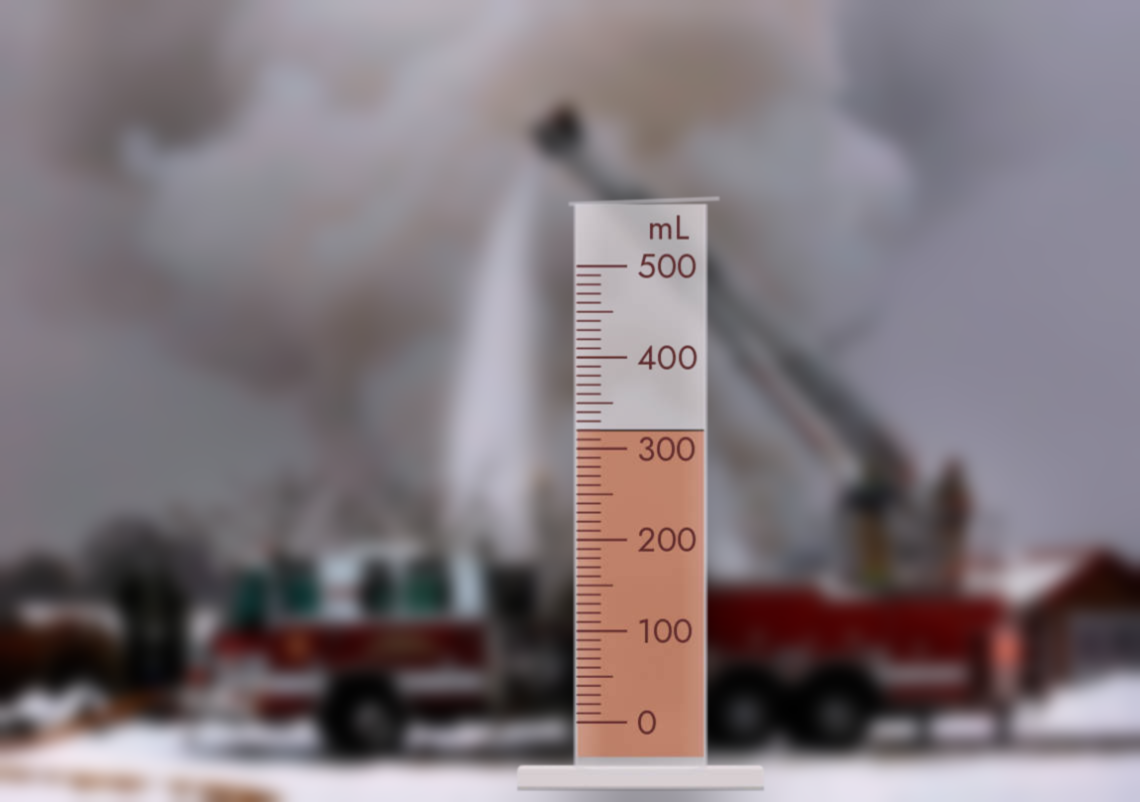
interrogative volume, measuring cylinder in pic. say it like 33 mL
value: 320 mL
